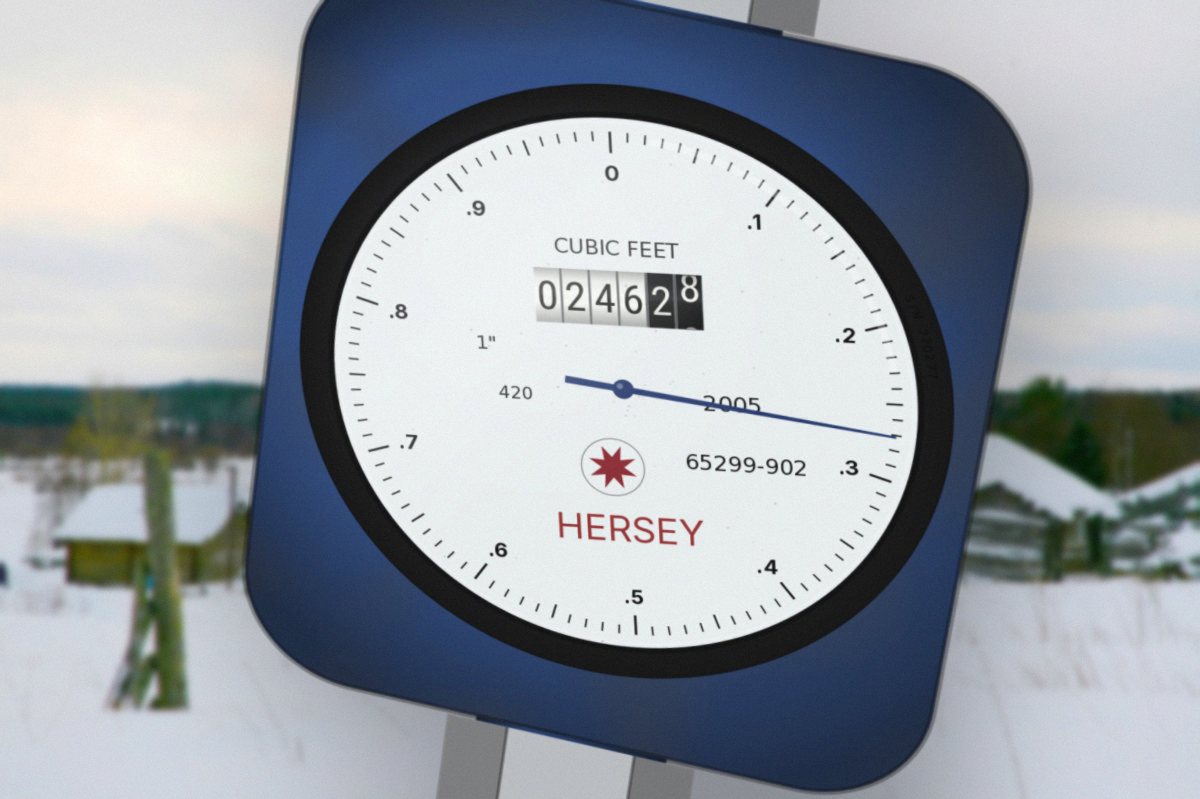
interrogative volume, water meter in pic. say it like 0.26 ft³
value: 24628.27 ft³
